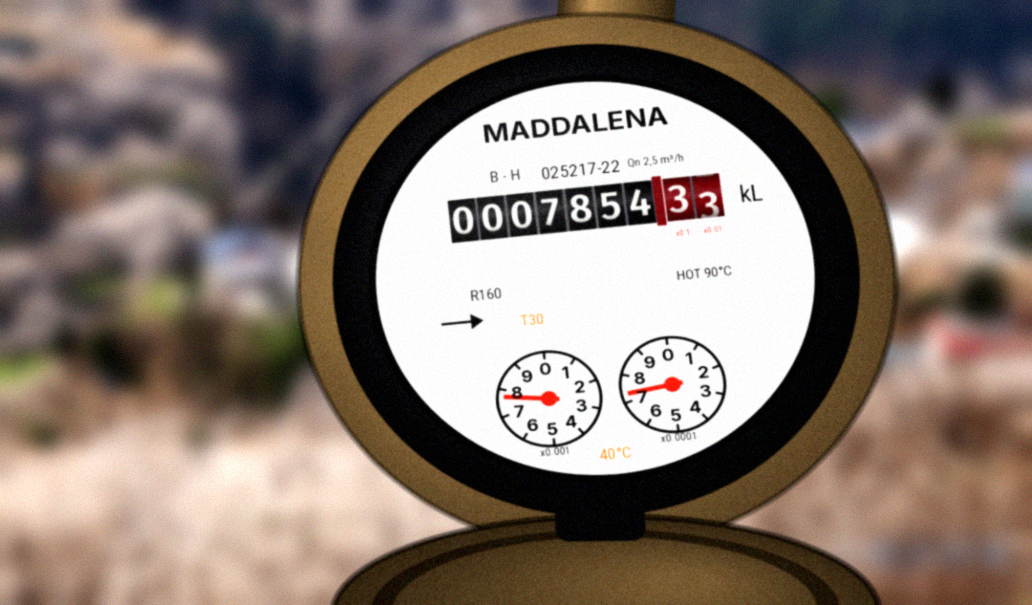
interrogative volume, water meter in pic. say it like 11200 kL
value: 7854.3277 kL
